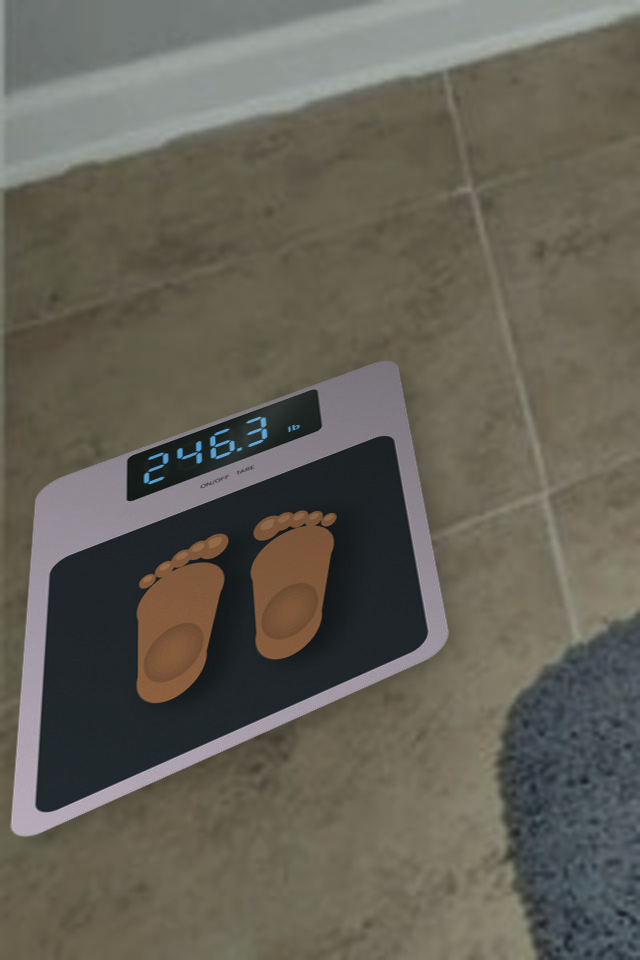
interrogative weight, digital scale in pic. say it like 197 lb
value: 246.3 lb
